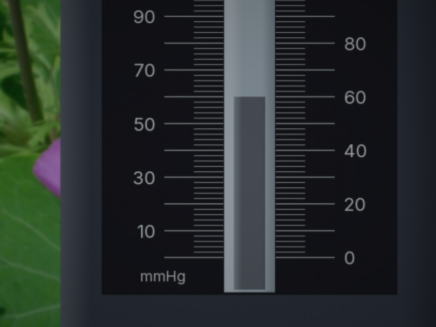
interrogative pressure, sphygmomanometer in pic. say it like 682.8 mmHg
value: 60 mmHg
